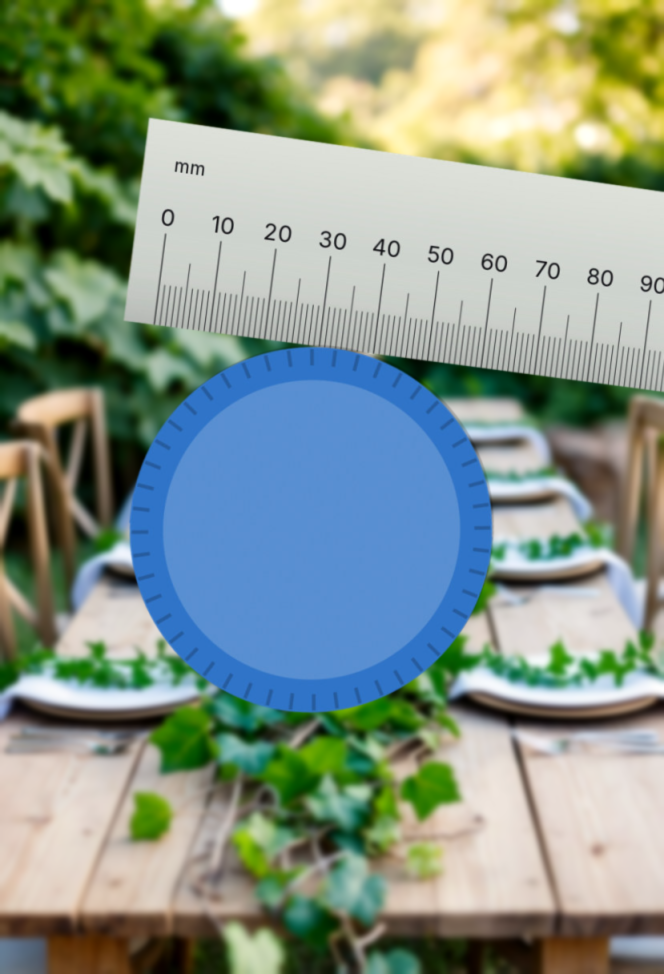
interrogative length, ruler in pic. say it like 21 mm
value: 66 mm
